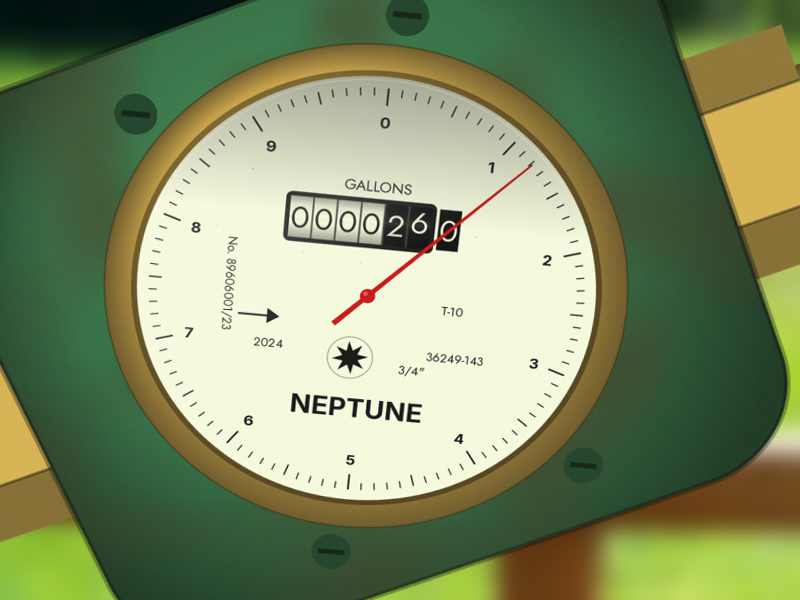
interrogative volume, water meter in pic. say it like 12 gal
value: 261.2 gal
